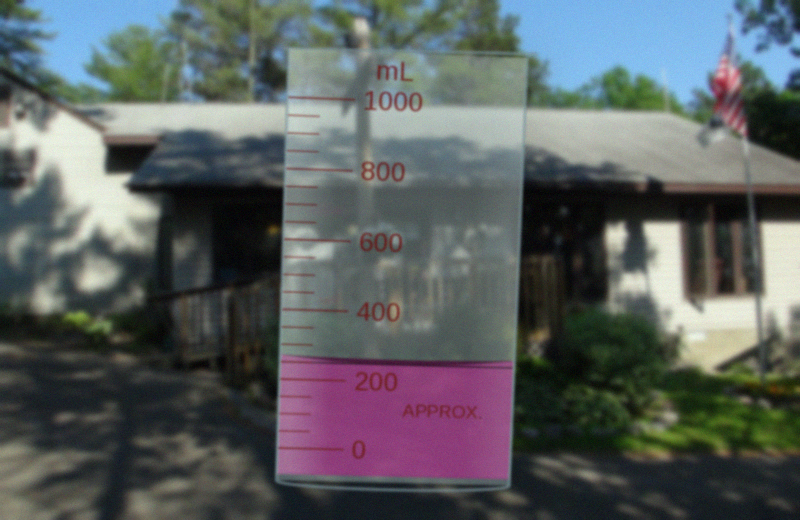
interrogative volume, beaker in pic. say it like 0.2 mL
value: 250 mL
